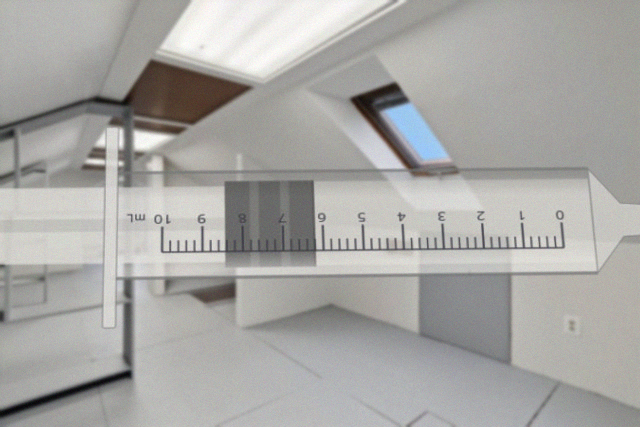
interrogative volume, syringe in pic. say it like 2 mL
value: 6.2 mL
